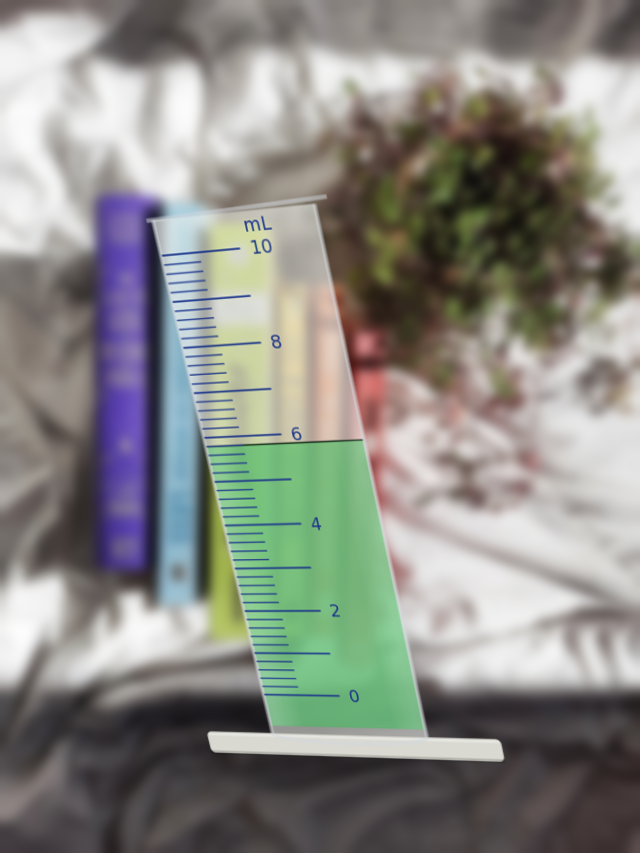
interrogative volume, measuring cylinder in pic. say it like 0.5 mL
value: 5.8 mL
